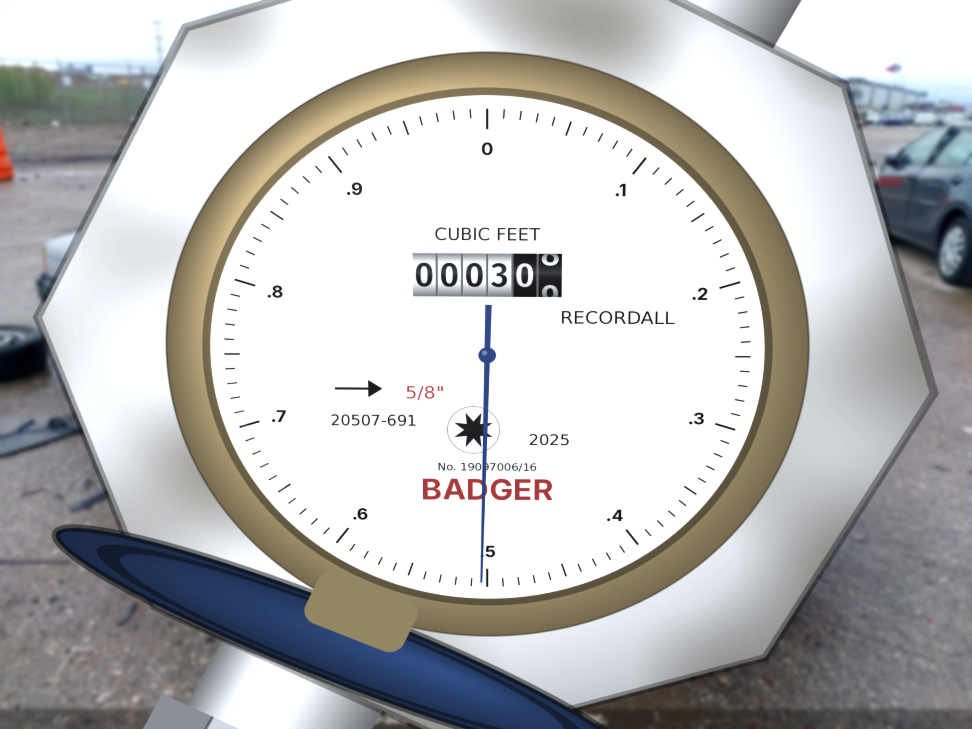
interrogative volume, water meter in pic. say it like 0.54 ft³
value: 308.50 ft³
